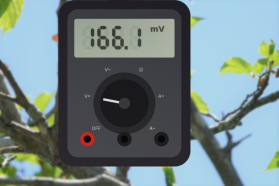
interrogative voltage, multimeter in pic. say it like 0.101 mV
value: 166.1 mV
